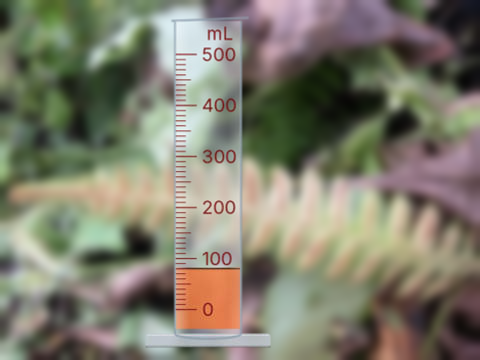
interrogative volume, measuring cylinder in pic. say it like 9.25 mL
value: 80 mL
